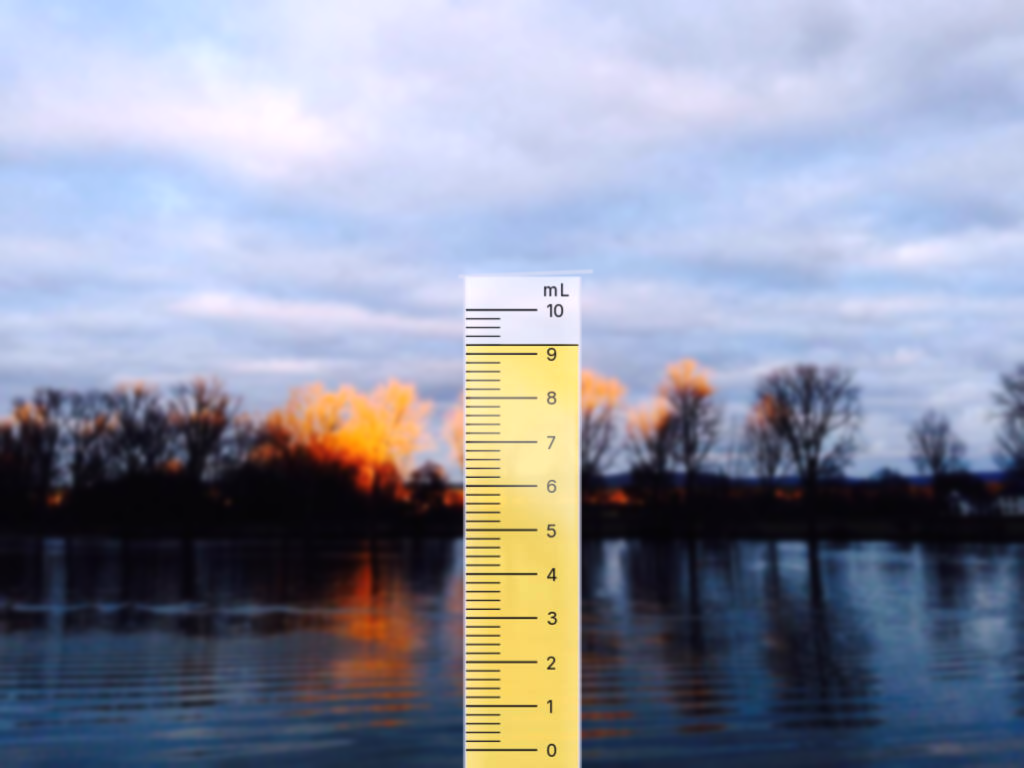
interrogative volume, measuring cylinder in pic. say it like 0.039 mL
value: 9.2 mL
